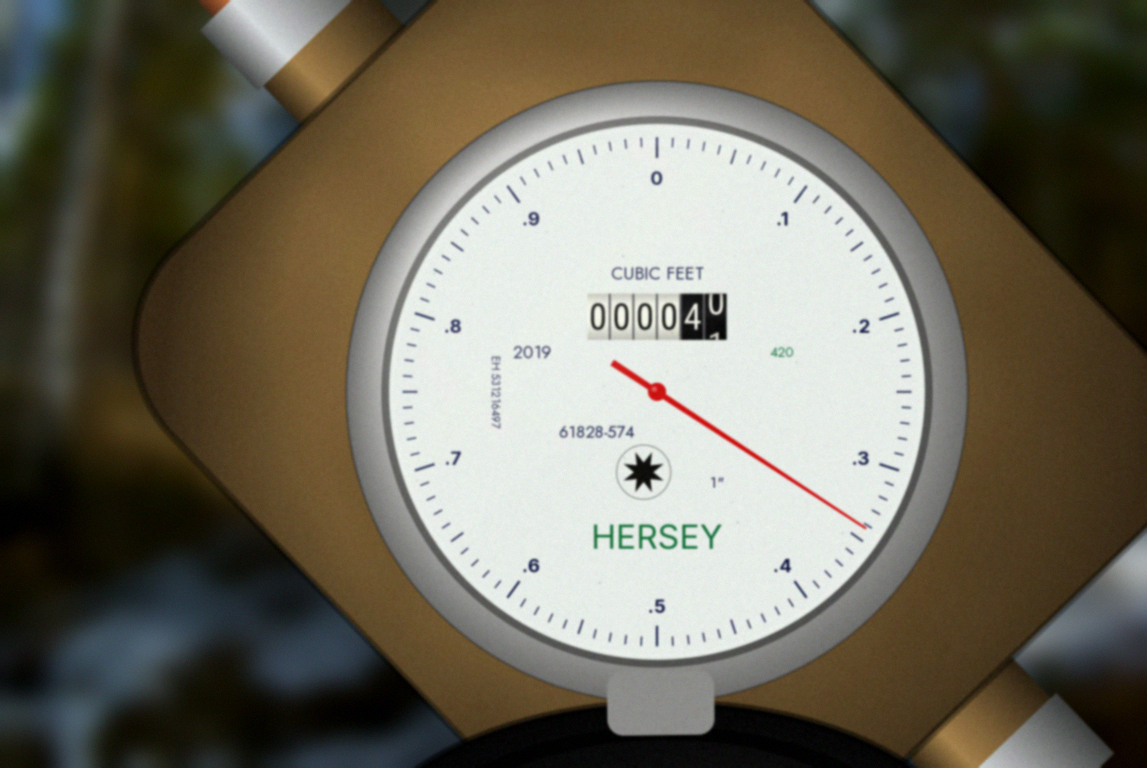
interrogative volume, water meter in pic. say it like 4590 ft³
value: 40.34 ft³
